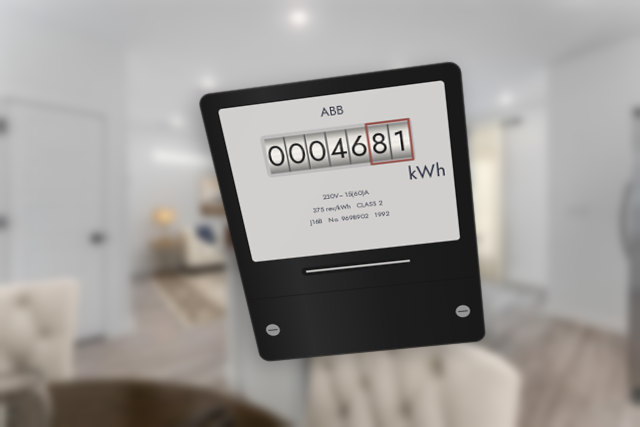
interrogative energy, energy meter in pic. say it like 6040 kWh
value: 46.81 kWh
